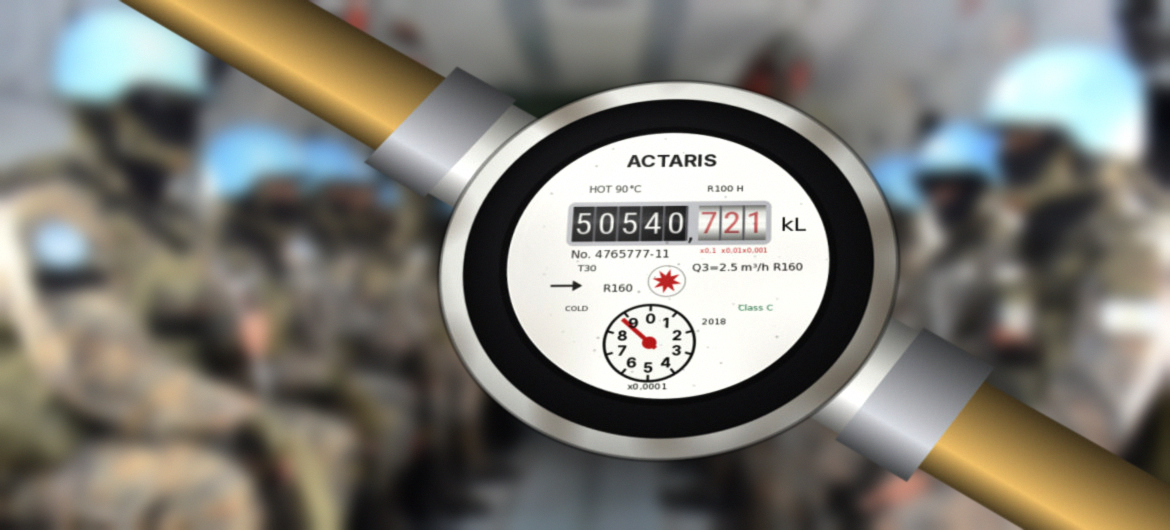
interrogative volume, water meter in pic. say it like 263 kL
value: 50540.7218 kL
